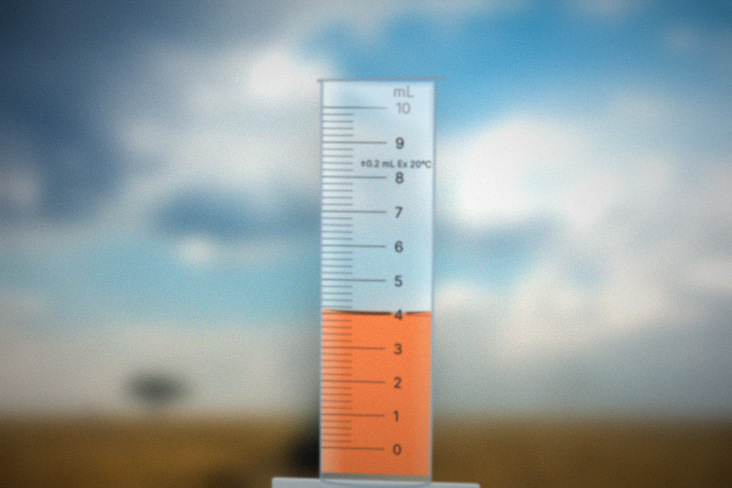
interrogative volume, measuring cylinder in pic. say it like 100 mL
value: 4 mL
